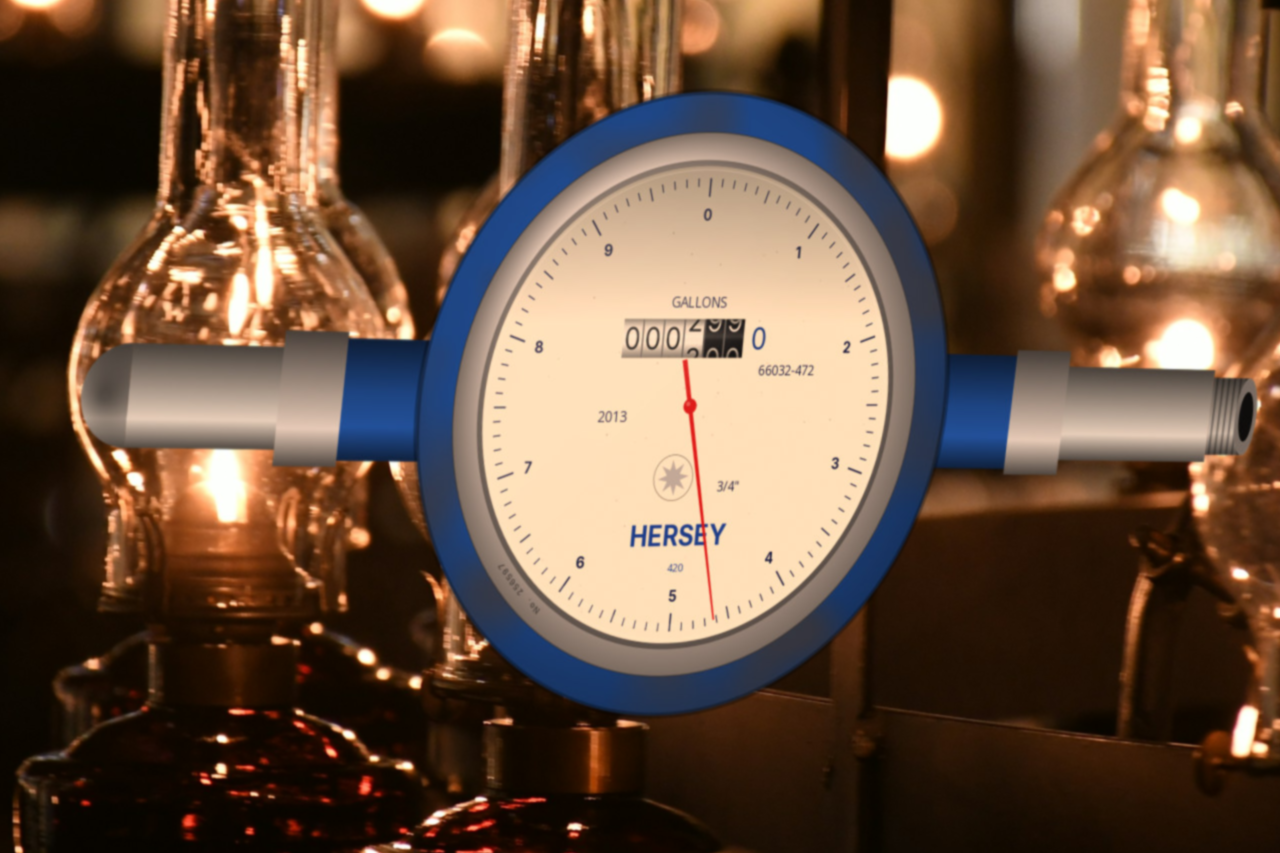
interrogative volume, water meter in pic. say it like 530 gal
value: 2994.6 gal
